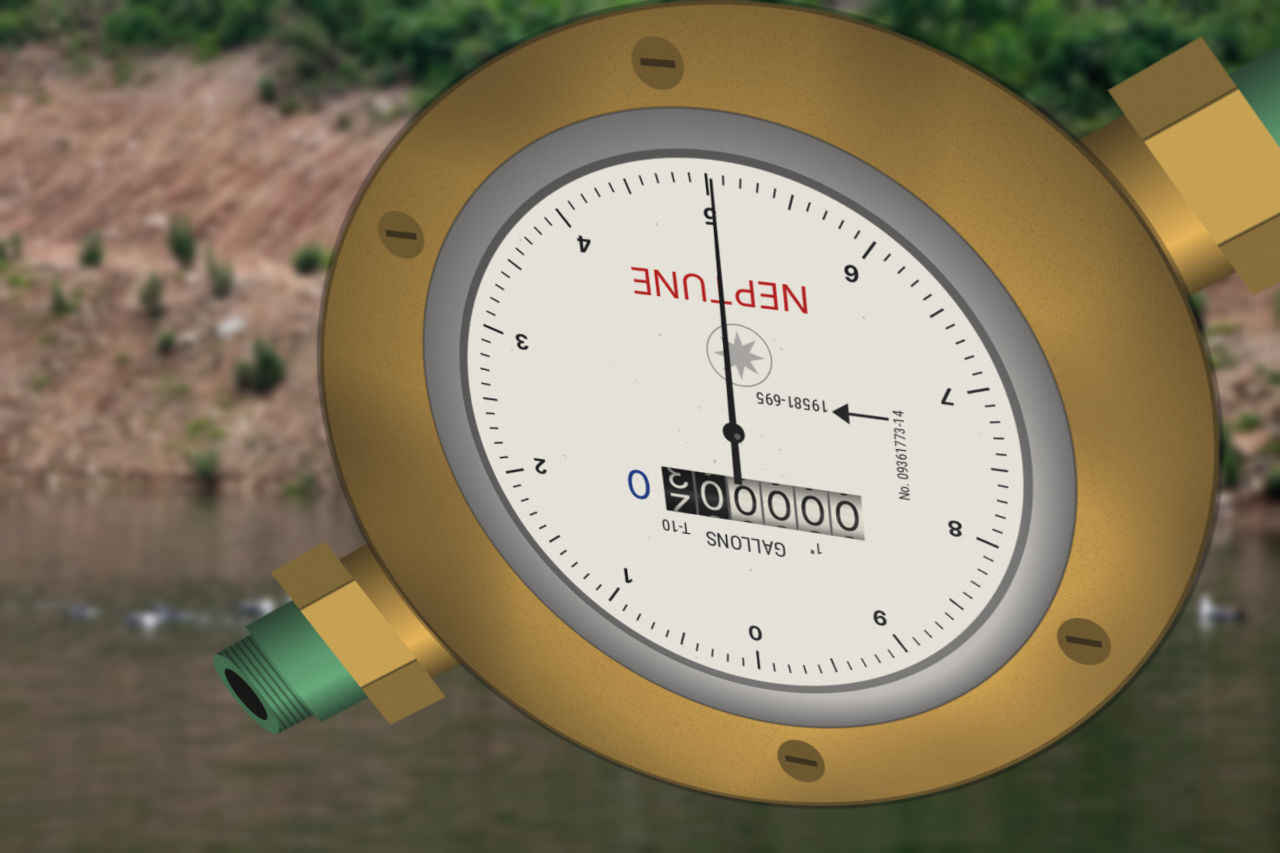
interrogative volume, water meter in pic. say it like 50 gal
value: 25.0 gal
